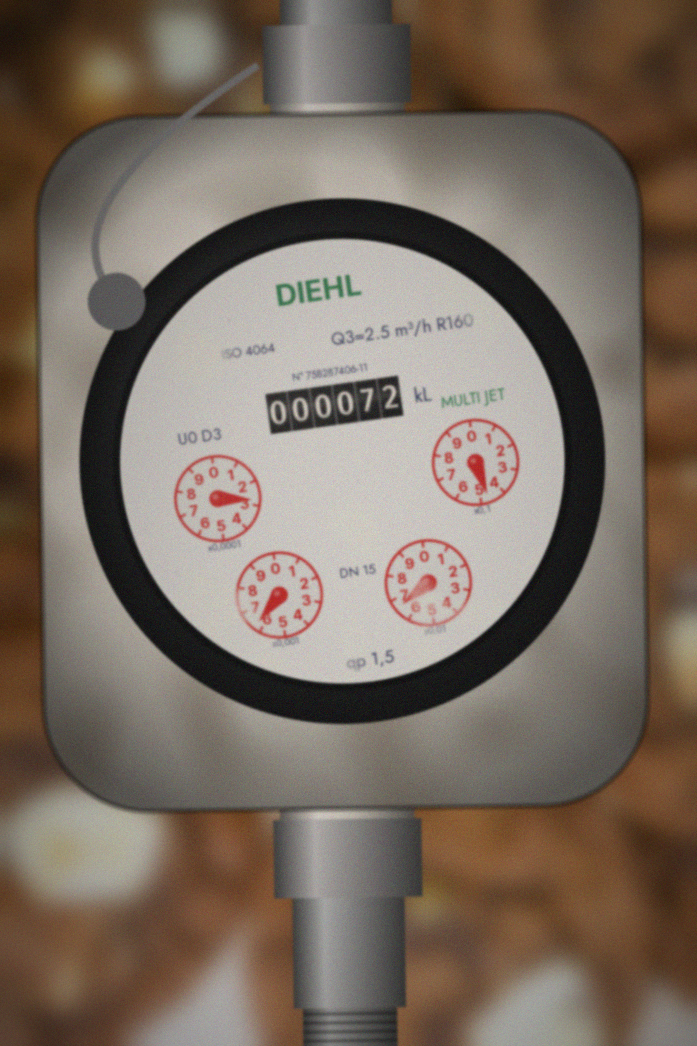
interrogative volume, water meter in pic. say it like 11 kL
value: 72.4662 kL
